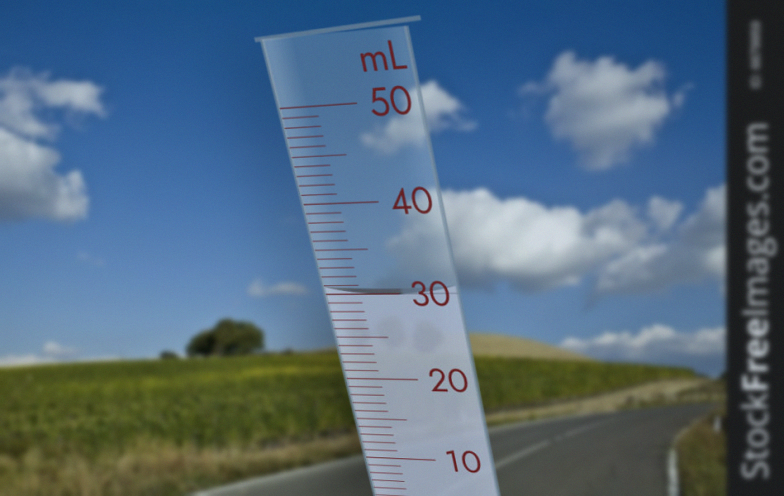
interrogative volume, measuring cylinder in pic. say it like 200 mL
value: 30 mL
